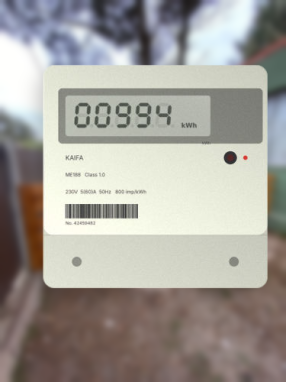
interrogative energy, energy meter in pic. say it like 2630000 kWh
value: 994 kWh
